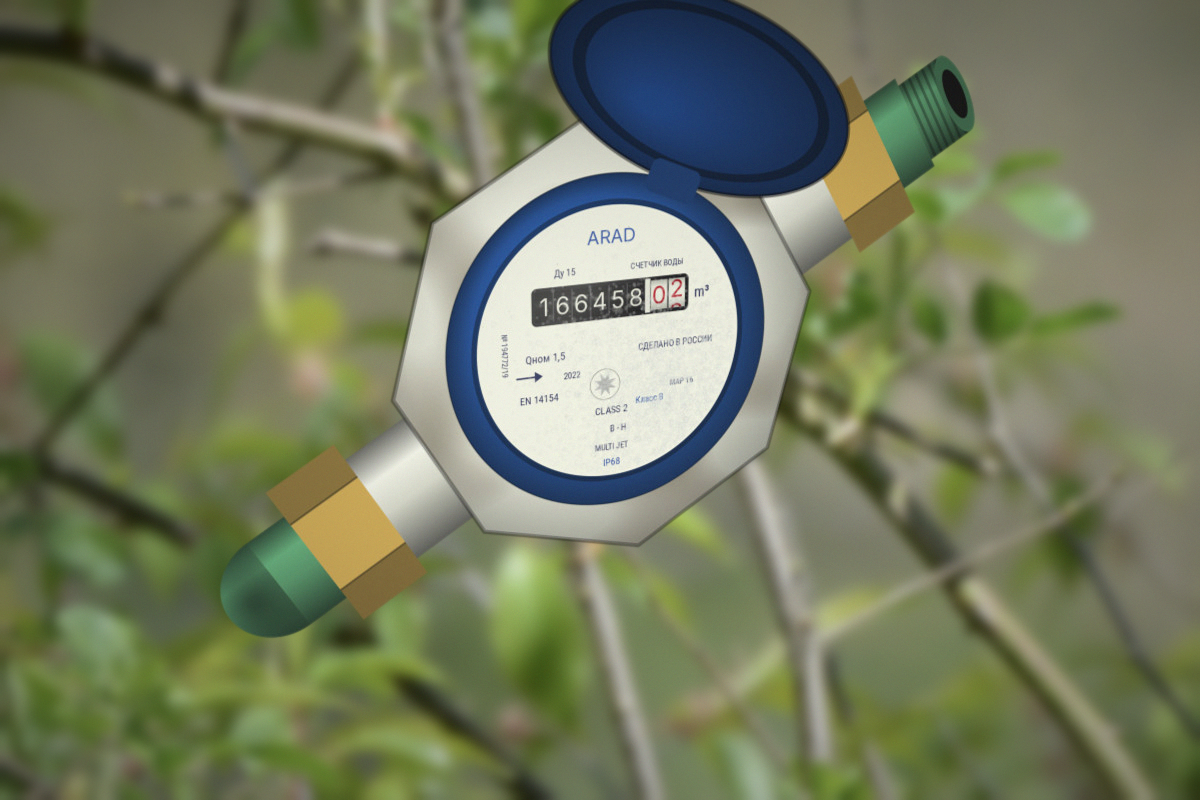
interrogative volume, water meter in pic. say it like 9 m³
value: 166458.02 m³
